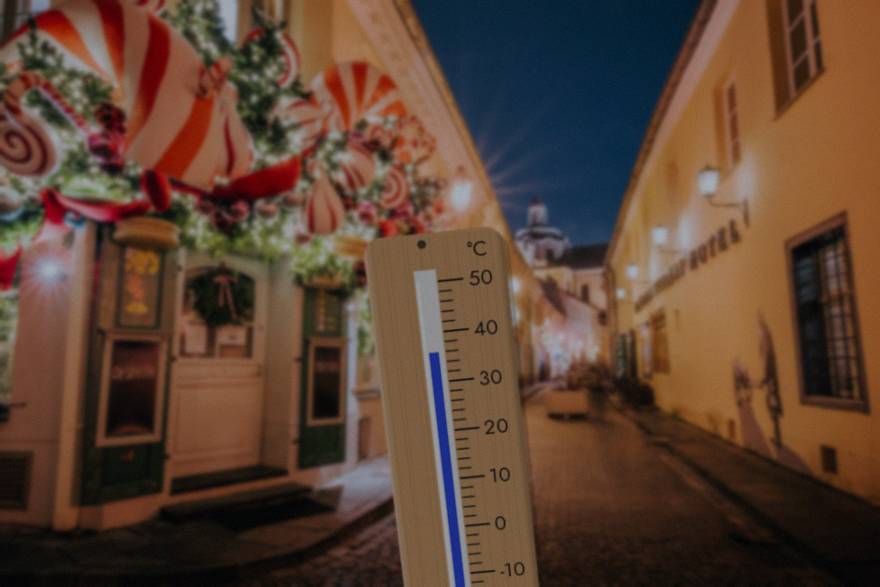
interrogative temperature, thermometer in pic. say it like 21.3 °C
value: 36 °C
